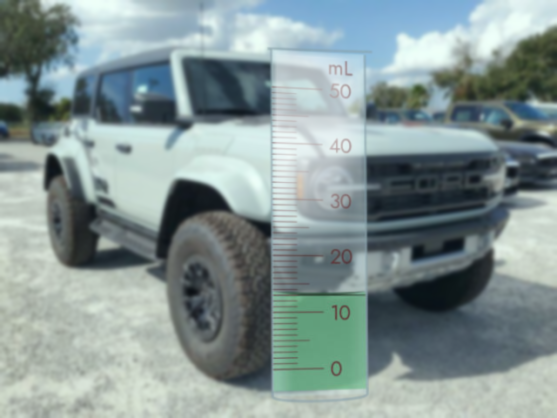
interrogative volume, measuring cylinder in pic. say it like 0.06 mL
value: 13 mL
